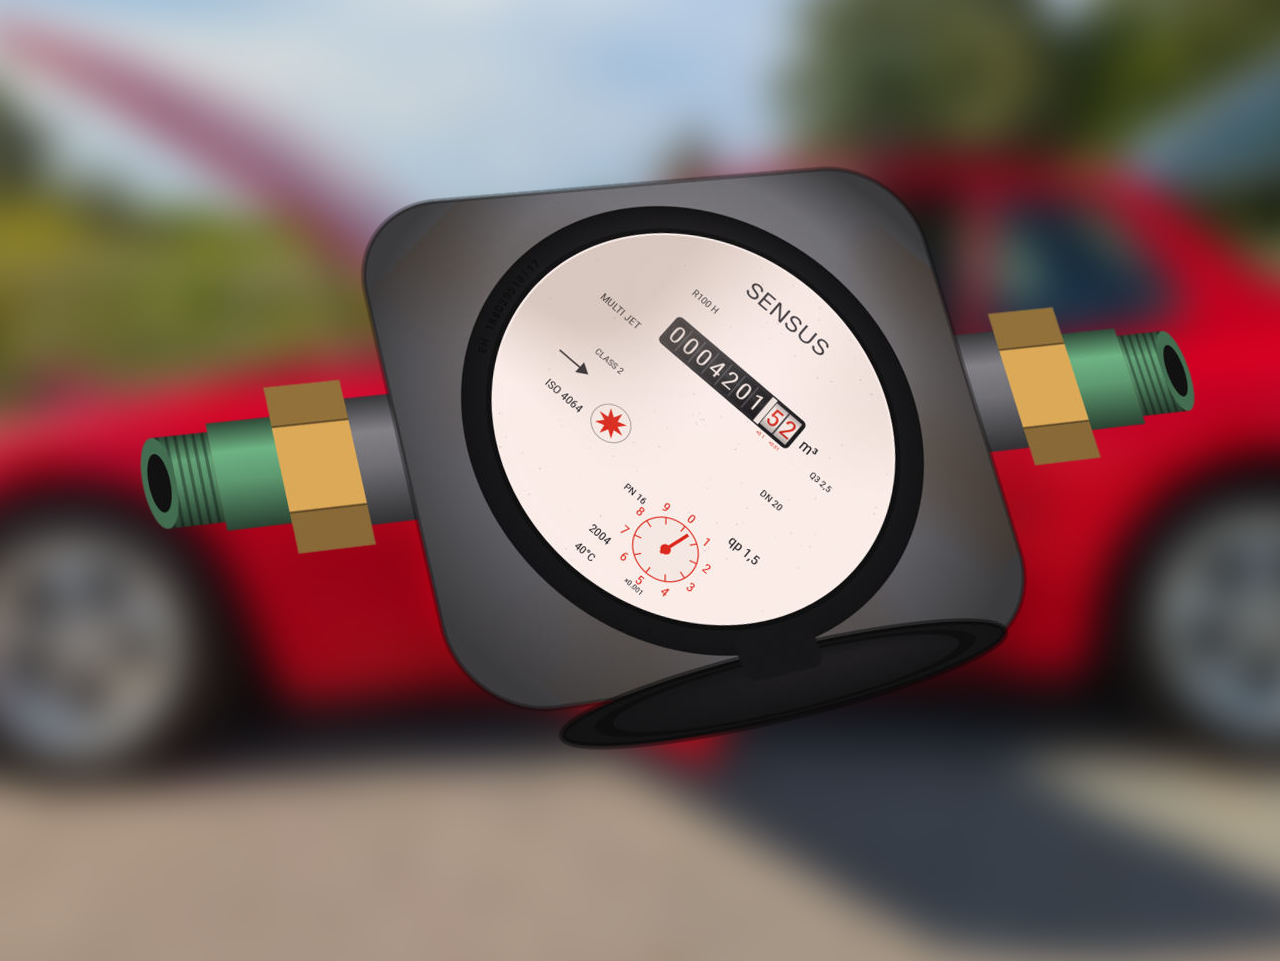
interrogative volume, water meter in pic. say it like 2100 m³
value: 4201.520 m³
